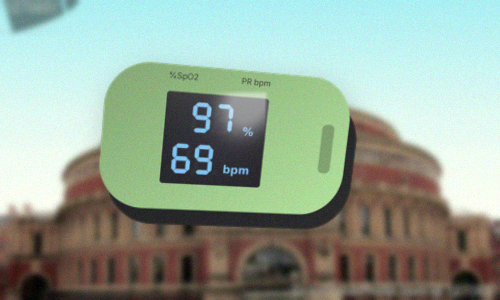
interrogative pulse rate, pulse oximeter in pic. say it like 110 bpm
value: 69 bpm
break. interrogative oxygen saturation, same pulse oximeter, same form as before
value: 97 %
